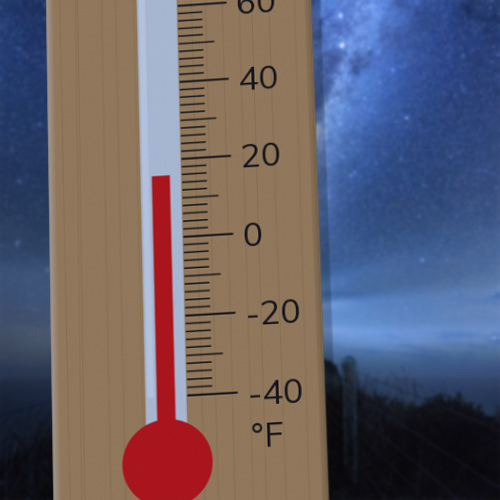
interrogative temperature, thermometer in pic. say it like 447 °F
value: 16 °F
